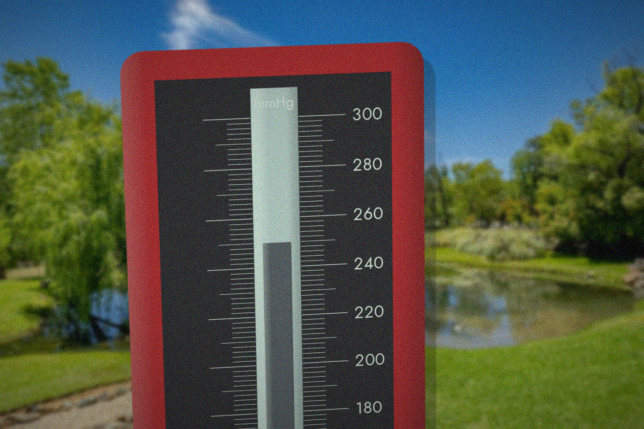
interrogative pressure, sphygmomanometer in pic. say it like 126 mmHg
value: 250 mmHg
